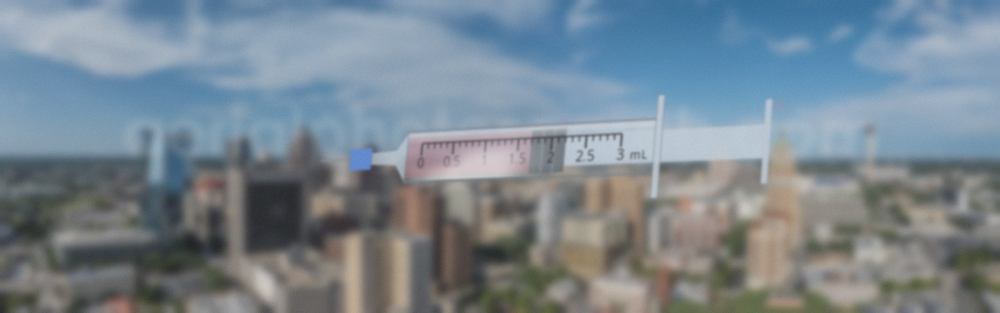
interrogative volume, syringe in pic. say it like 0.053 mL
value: 1.7 mL
